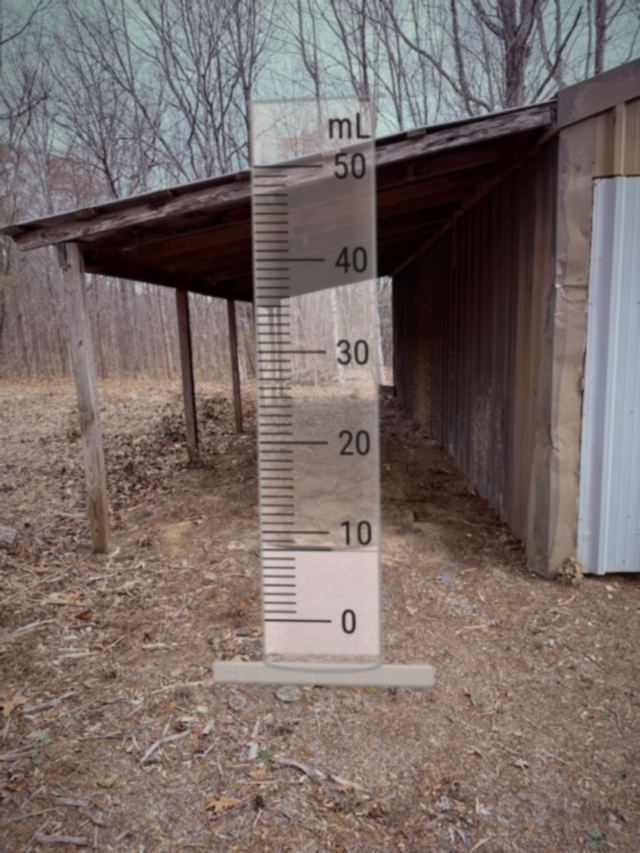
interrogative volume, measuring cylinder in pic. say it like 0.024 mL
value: 8 mL
